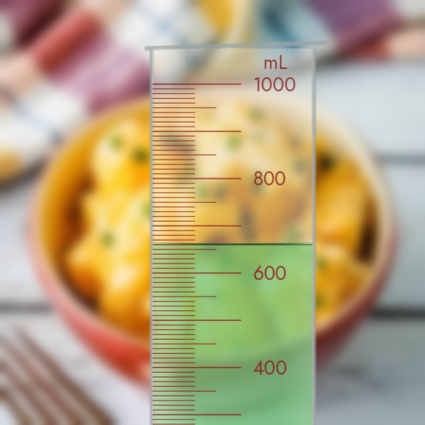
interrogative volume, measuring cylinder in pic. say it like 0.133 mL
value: 660 mL
